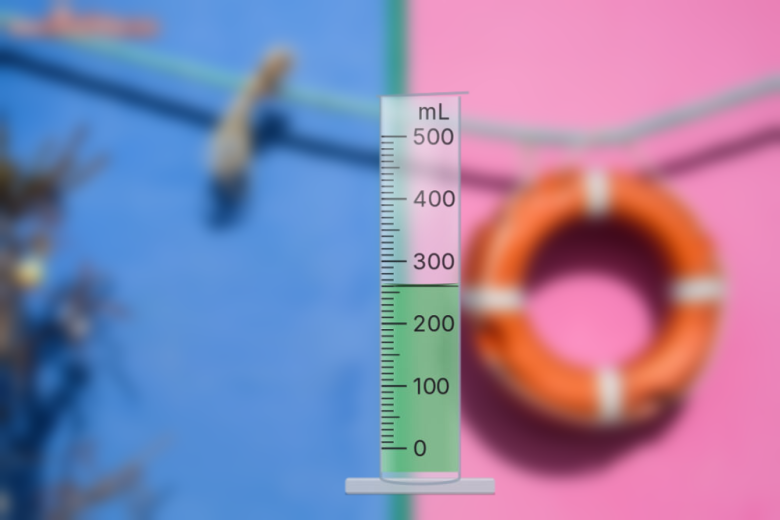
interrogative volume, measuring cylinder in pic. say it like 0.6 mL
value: 260 mL
